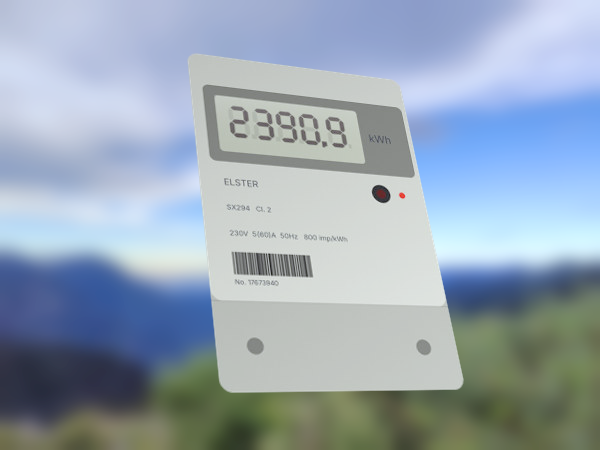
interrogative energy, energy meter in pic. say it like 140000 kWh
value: 2390.9 kWh
